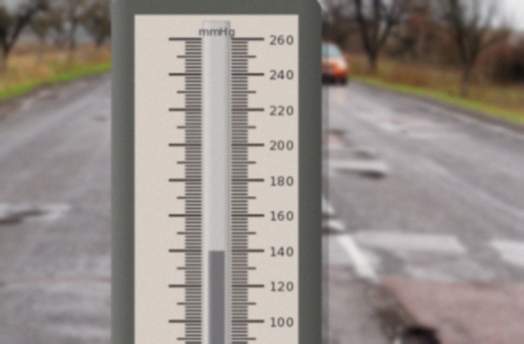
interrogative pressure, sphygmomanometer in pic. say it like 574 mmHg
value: 140 mmHg
